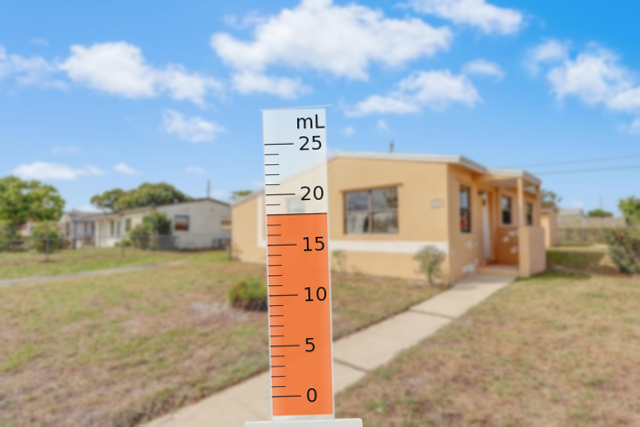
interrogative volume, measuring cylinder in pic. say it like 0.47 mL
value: 18 mL
